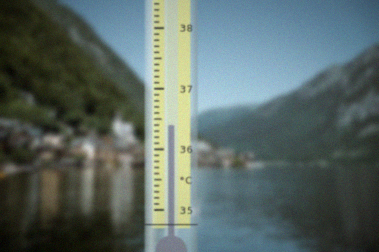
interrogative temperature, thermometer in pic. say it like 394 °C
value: 36.4 °C
